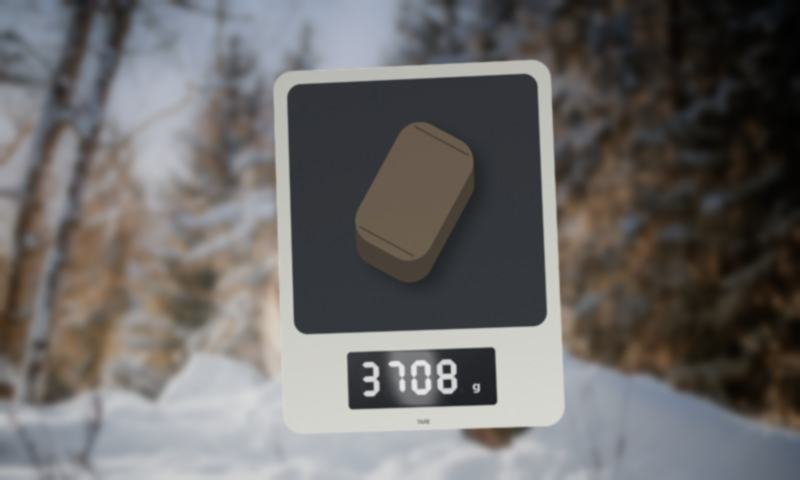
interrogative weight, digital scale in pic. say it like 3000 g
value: 3708 g
